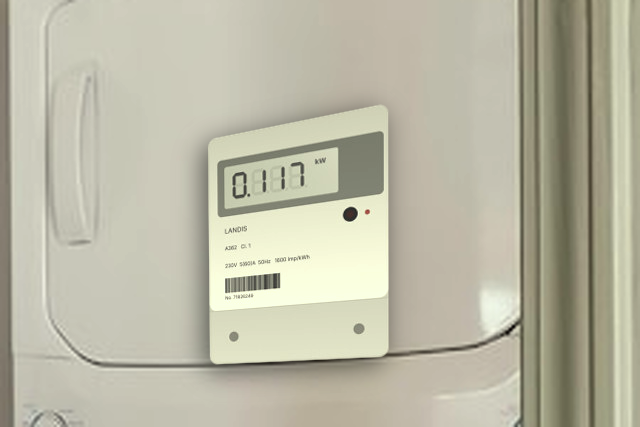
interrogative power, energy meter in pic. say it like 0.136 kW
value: 0.117 kW
